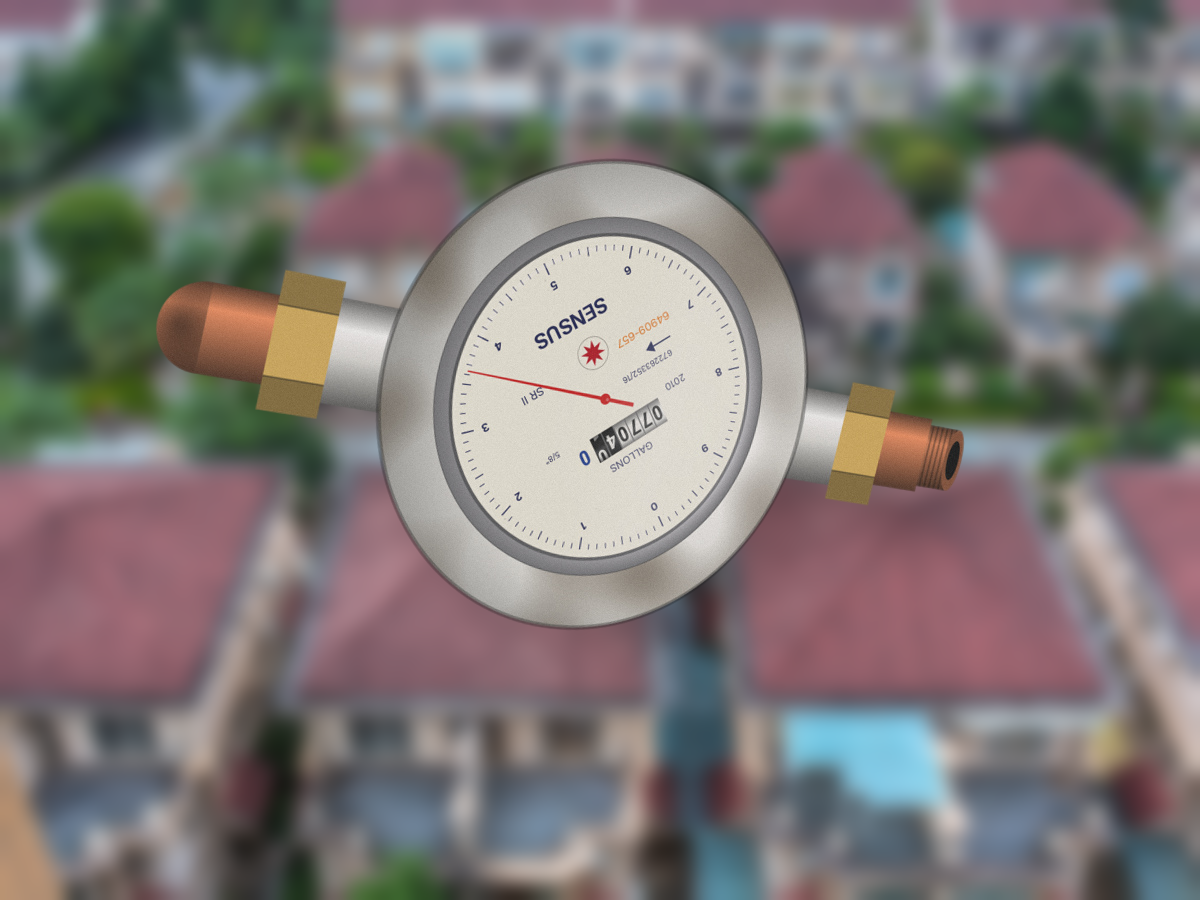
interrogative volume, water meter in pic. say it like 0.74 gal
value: 770403.6 gal
